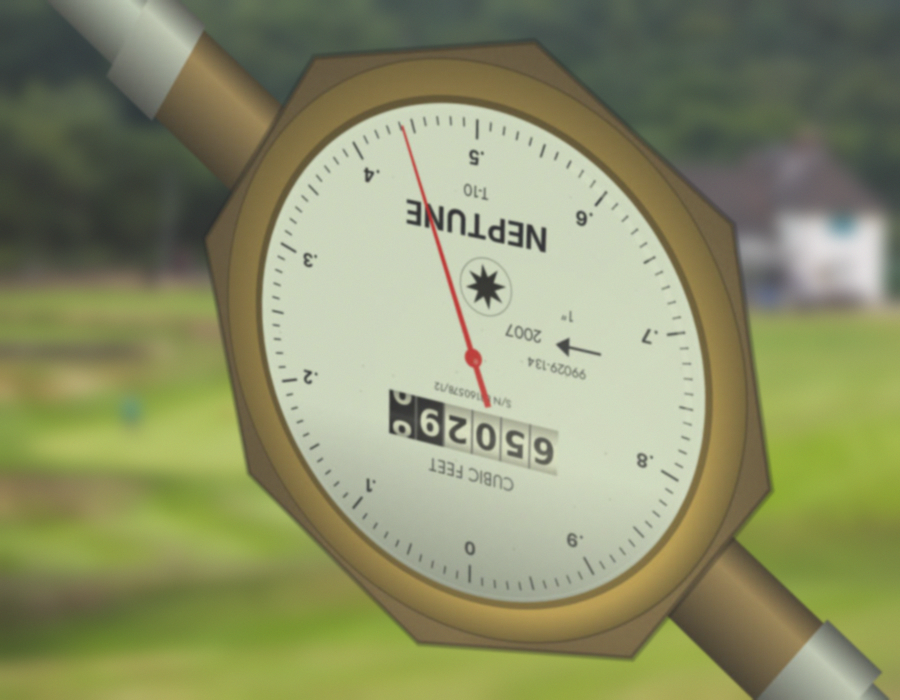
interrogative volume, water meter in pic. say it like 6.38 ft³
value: 650298.44 ft³
